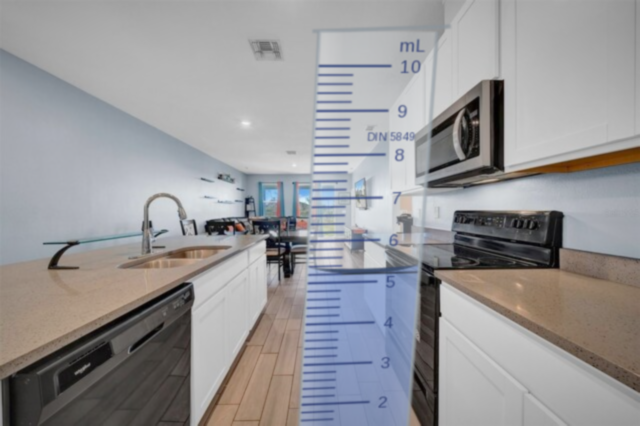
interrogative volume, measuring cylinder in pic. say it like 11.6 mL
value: 5.2 mL
